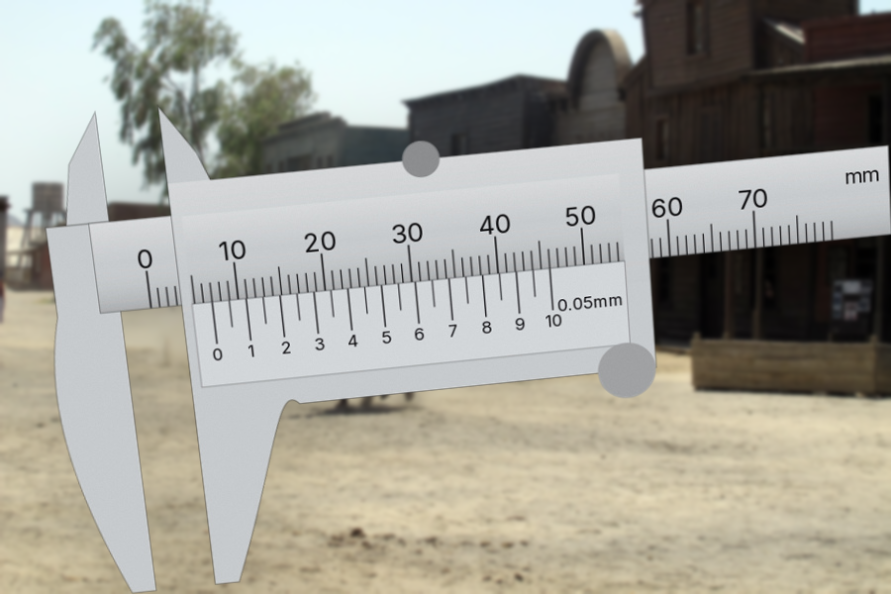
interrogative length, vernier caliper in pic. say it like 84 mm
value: 7.0 mm
